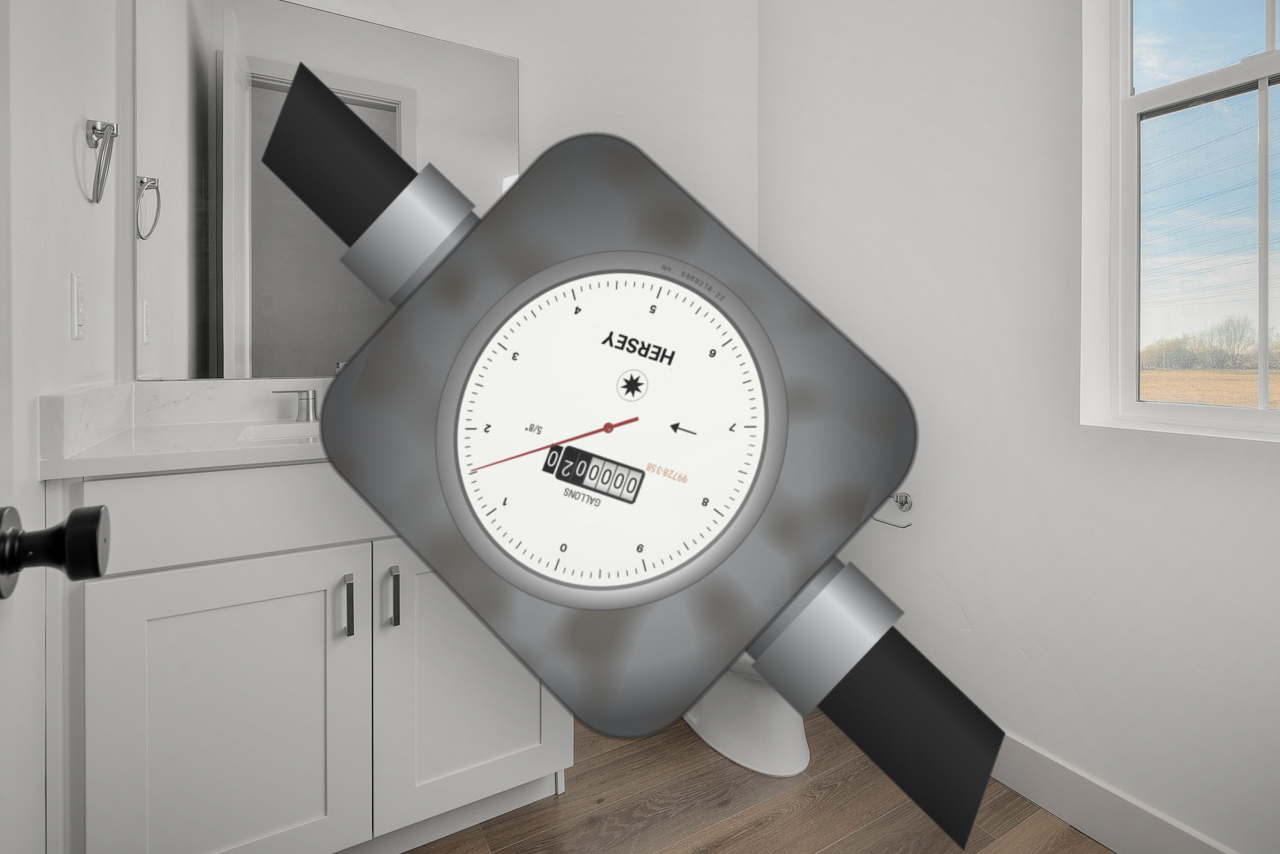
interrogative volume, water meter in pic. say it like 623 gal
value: 21.5 gal
